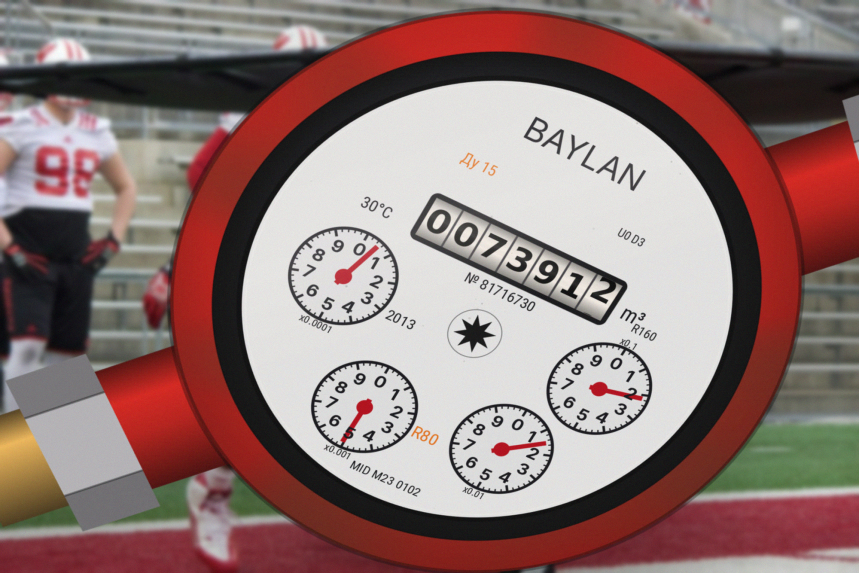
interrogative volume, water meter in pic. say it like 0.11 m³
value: 73912.2150 m³
